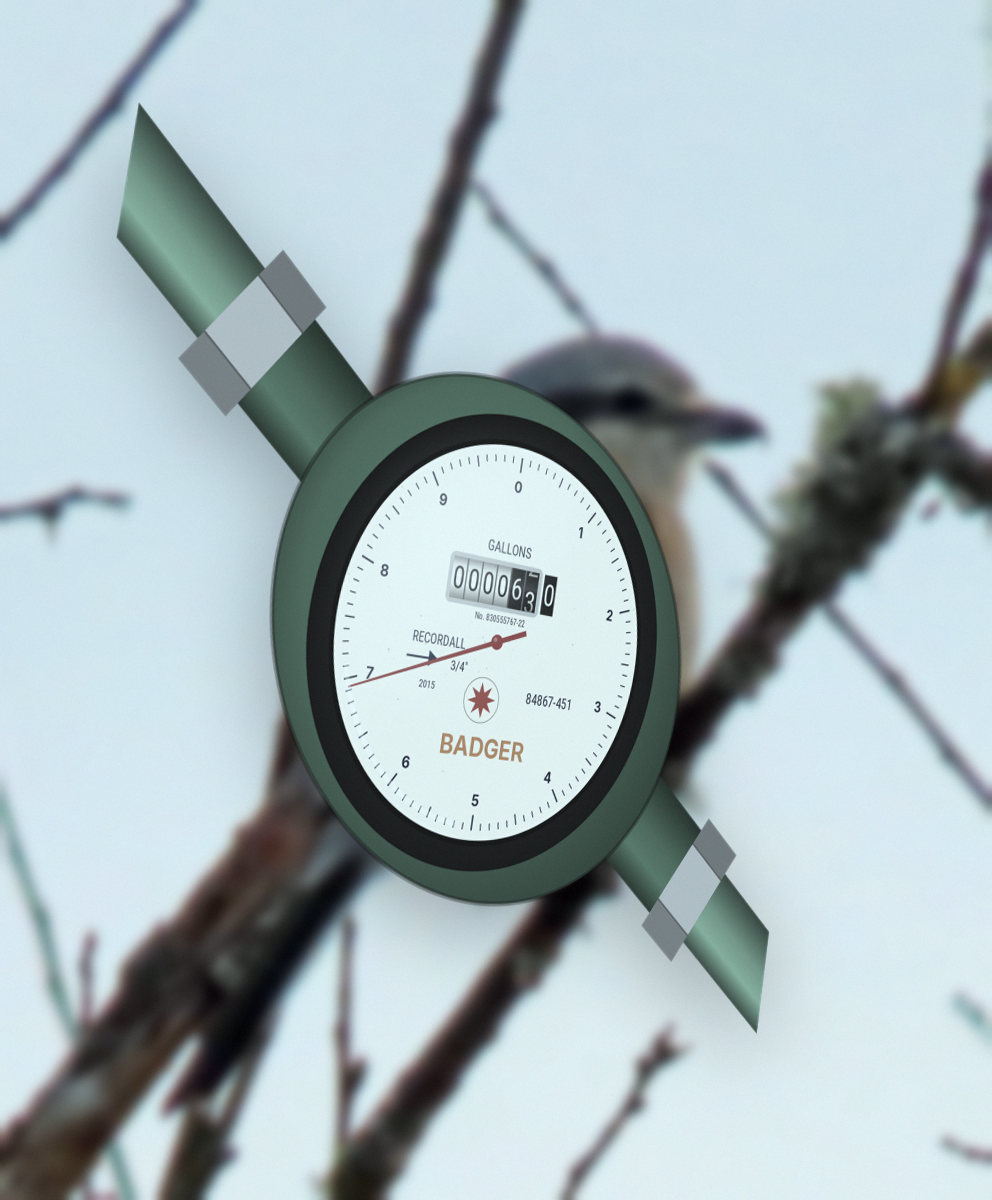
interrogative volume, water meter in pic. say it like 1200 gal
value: 626.9 gal
